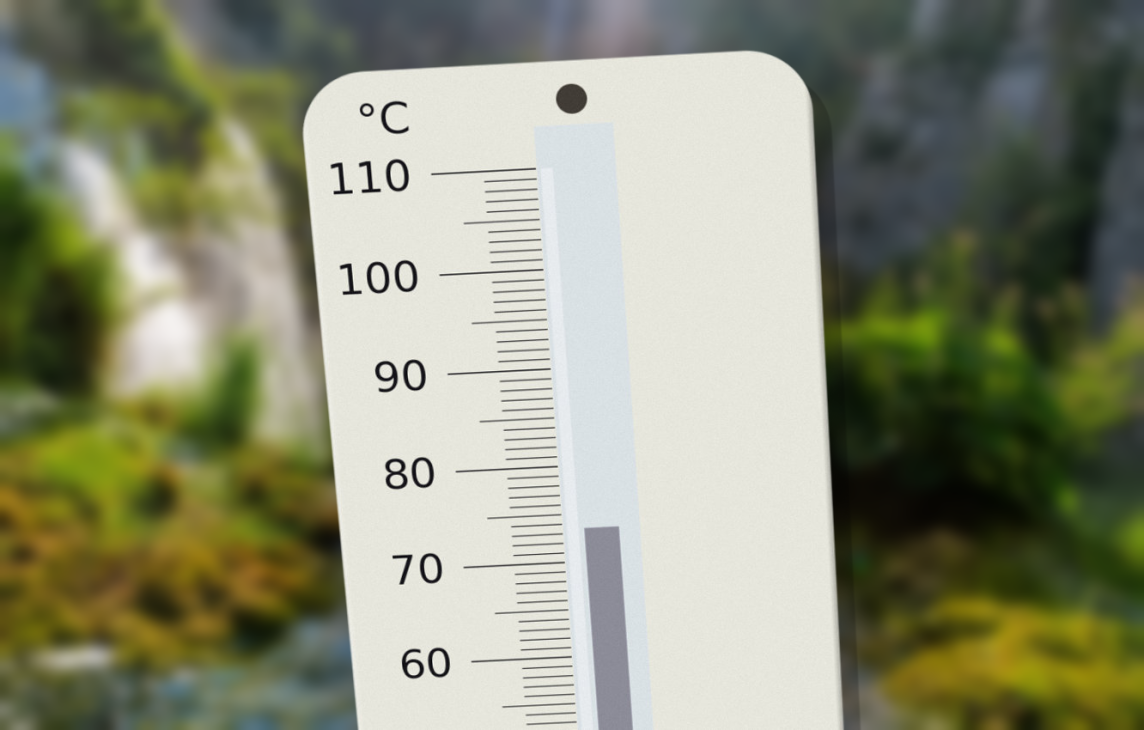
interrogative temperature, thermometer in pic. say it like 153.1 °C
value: 73.5 °C
